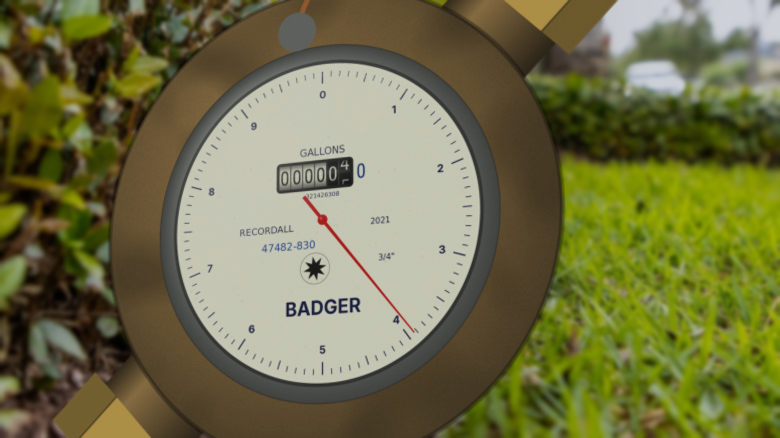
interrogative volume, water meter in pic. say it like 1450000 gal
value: 43.9 gal
